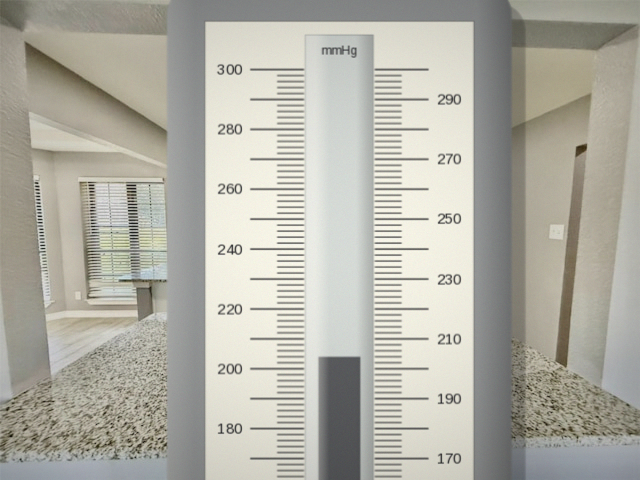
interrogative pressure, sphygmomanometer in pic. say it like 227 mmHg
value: 204 mmHg
